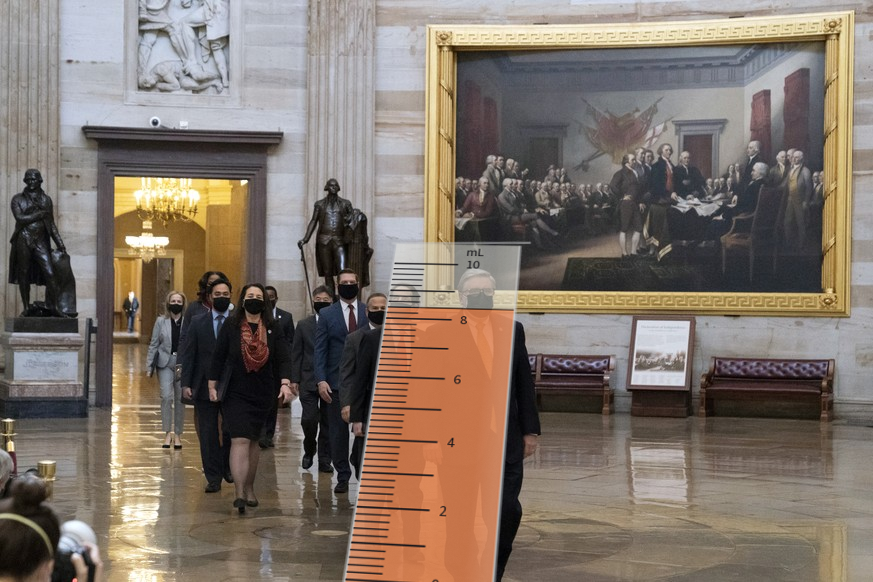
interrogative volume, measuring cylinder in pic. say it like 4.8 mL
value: 8.4 mL
